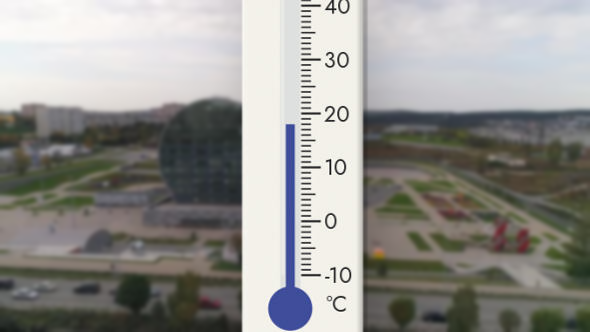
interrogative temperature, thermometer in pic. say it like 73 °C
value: 18 °C
